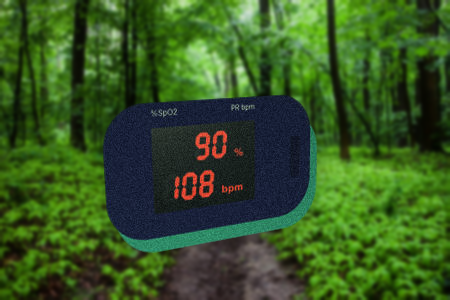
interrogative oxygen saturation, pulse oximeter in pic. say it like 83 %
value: 90 %
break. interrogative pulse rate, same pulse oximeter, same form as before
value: 108 bpm
